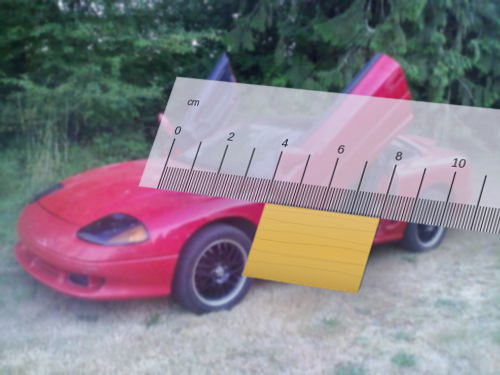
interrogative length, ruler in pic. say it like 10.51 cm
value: 4 cm
